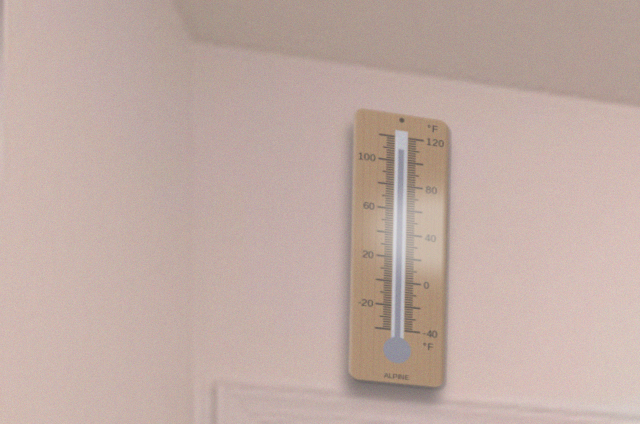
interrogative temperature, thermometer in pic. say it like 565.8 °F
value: 110 °F
